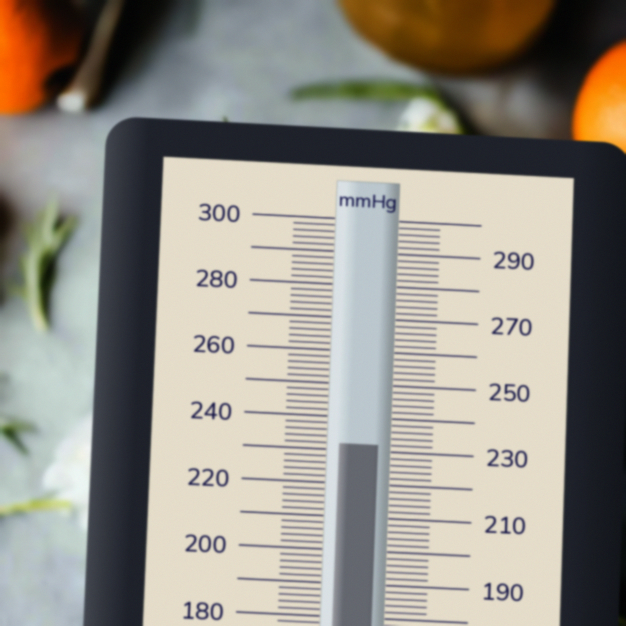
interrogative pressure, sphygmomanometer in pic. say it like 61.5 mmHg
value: 232 mmHg
